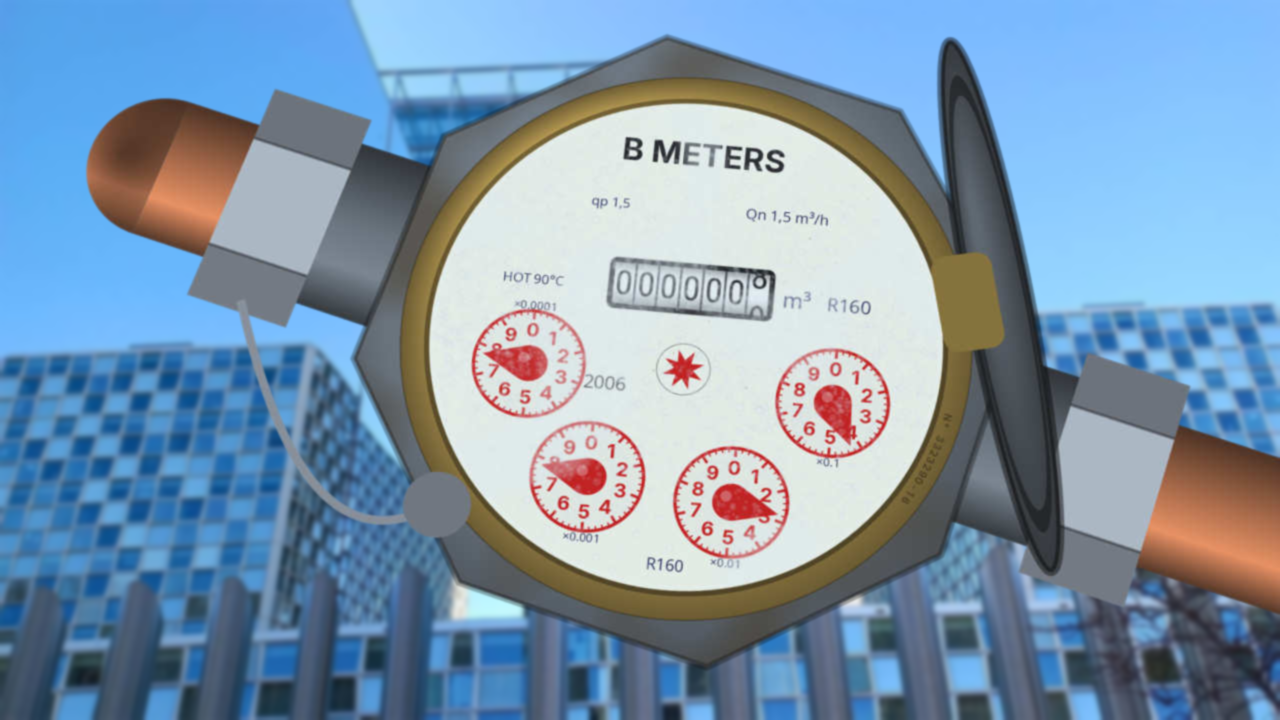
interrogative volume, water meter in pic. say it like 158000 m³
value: 8.4277 m³
